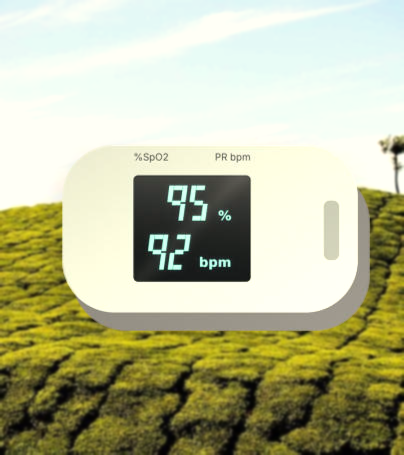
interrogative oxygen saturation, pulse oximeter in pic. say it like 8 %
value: 95 %
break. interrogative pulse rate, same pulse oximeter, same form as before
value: 92 bpm
